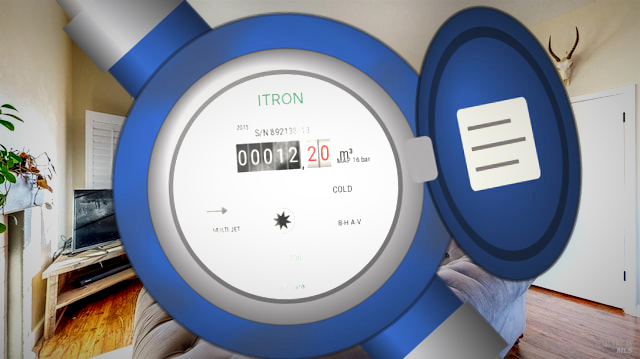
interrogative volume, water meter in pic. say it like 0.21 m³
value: 12.20 m³
